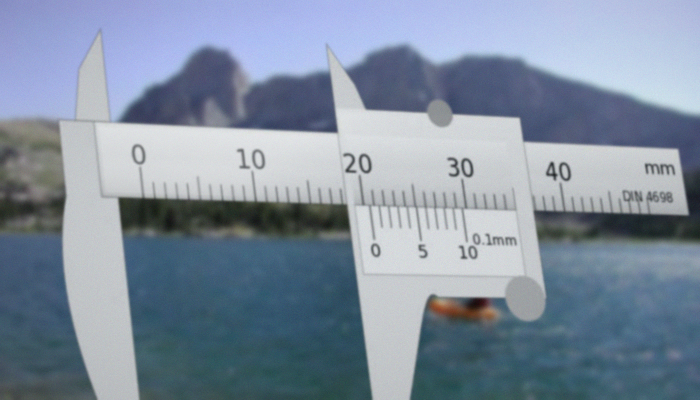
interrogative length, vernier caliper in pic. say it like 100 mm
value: 20.6 mm
